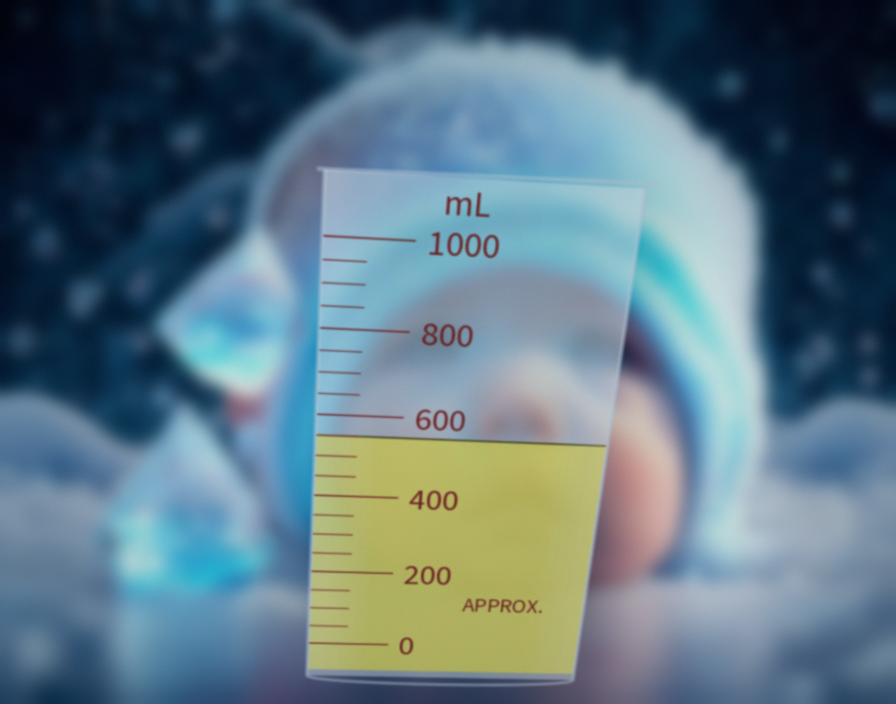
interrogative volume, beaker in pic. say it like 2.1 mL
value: 550 mL
